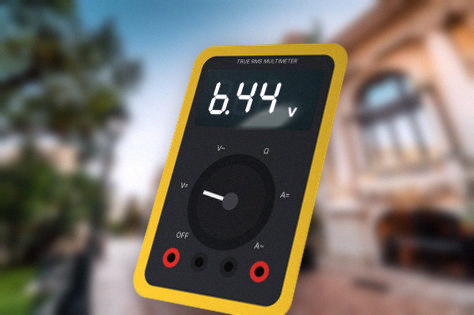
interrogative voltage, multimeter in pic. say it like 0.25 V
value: 6.44 V
